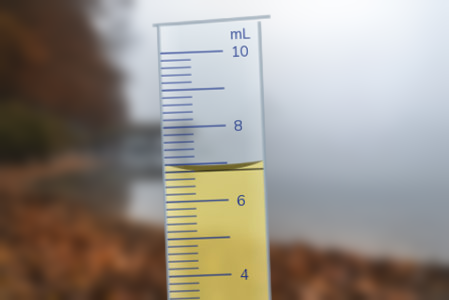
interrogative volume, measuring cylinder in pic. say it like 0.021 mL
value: 6.8 mL
